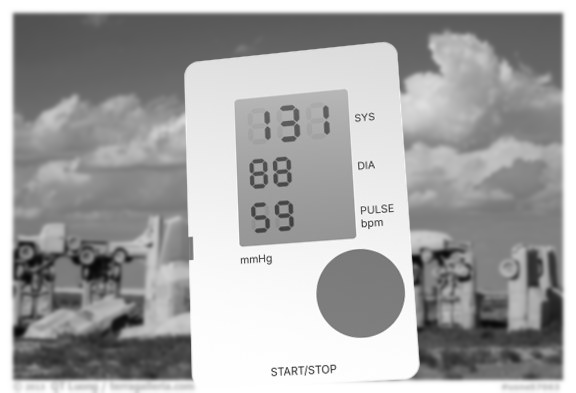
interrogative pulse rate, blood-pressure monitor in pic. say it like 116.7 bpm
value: 59 bpm
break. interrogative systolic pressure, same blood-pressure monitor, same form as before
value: 131 mmHg
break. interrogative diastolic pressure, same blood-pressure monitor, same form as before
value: 88 mmHg
